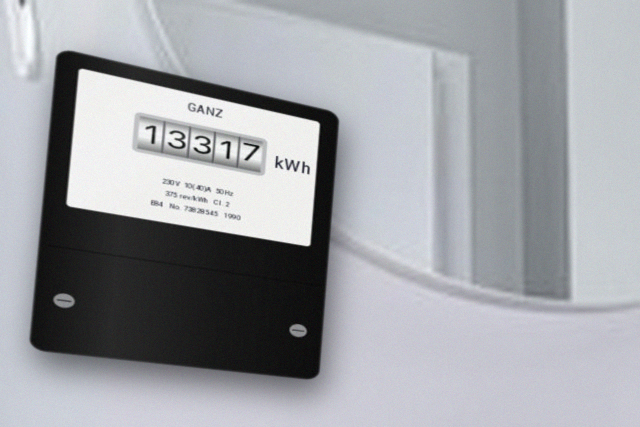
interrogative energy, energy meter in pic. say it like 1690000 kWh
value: 13317 kWh
